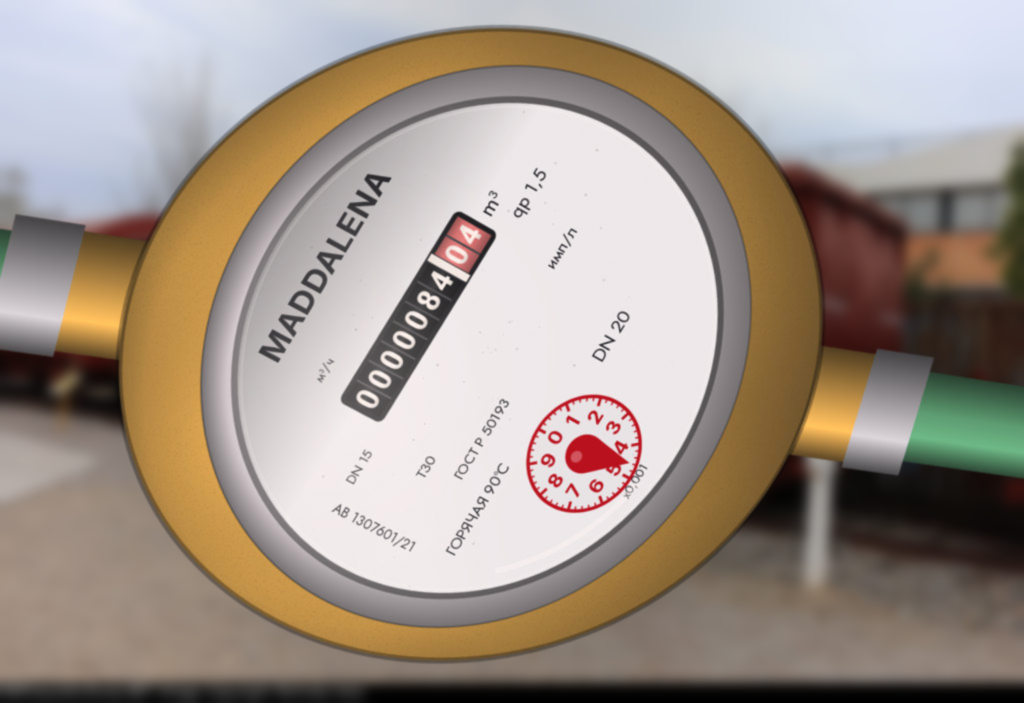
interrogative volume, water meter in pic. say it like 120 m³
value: 84.044 m³
